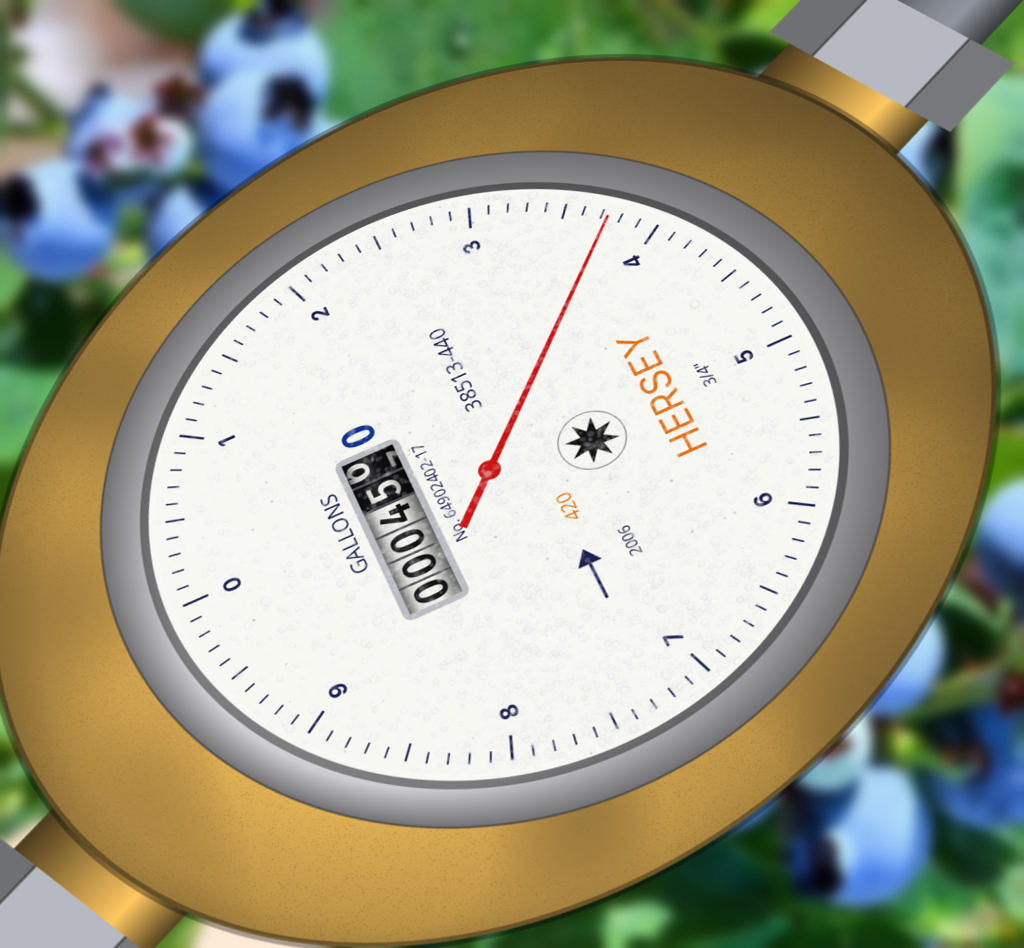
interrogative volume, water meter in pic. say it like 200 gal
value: 4563.7 gal
